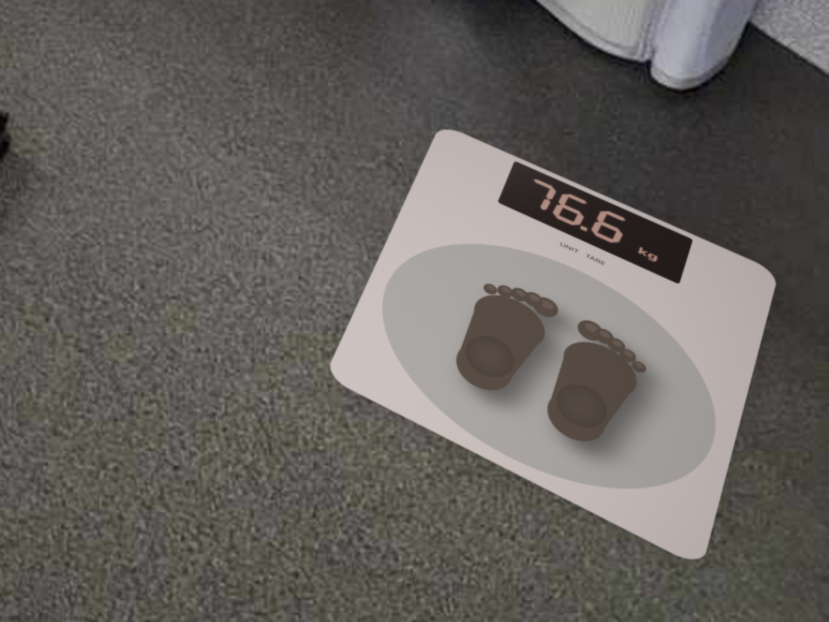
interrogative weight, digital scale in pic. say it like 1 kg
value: 76.6 kg
